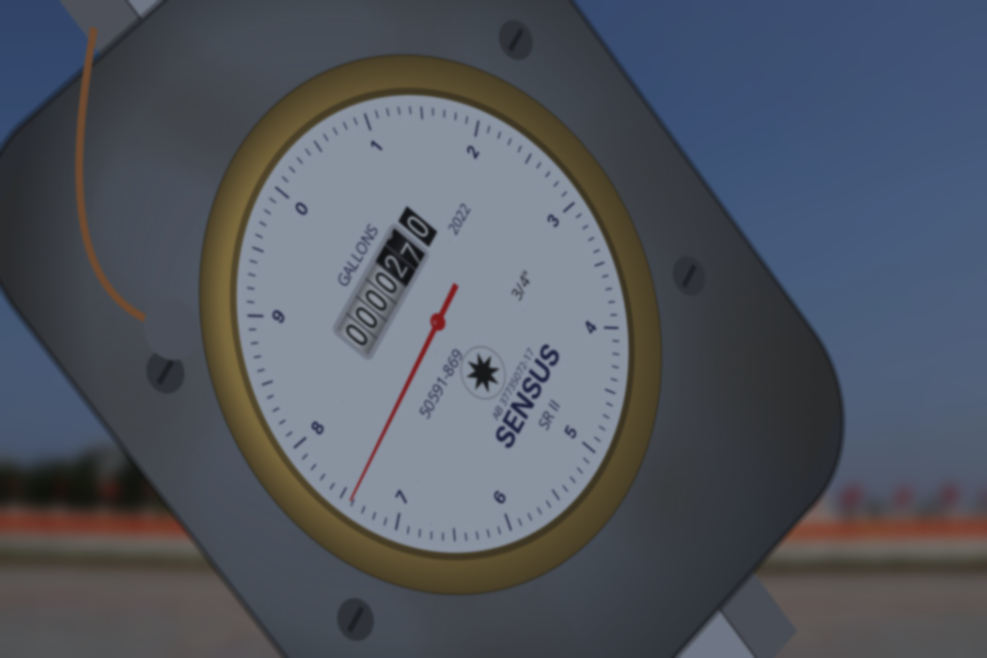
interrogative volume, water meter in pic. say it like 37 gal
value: 267.4 gal
